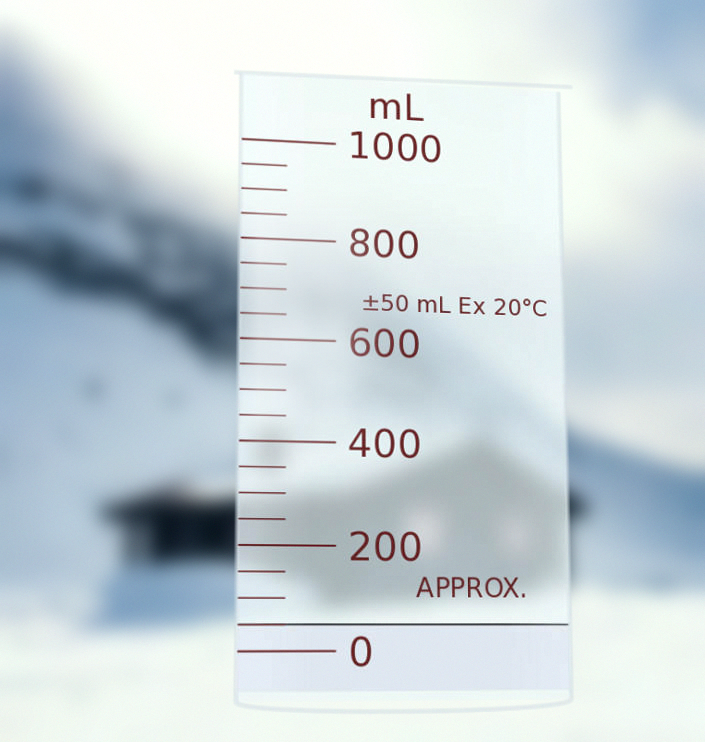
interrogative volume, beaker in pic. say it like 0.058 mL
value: 50 mL
